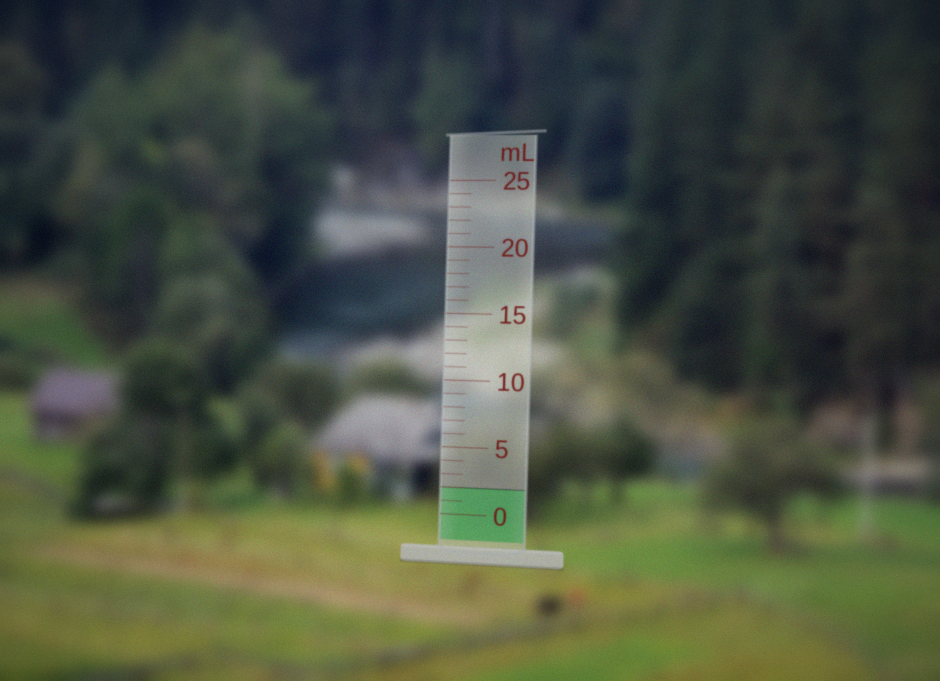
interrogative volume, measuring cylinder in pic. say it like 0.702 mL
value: 2 mL
